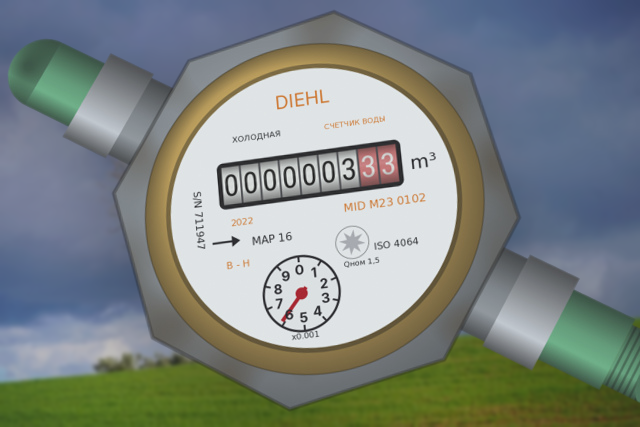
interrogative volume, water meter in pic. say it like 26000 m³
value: 3.336 m³
